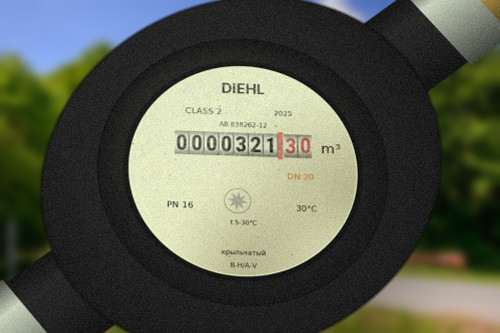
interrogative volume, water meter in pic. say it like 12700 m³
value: 321.30 m³
